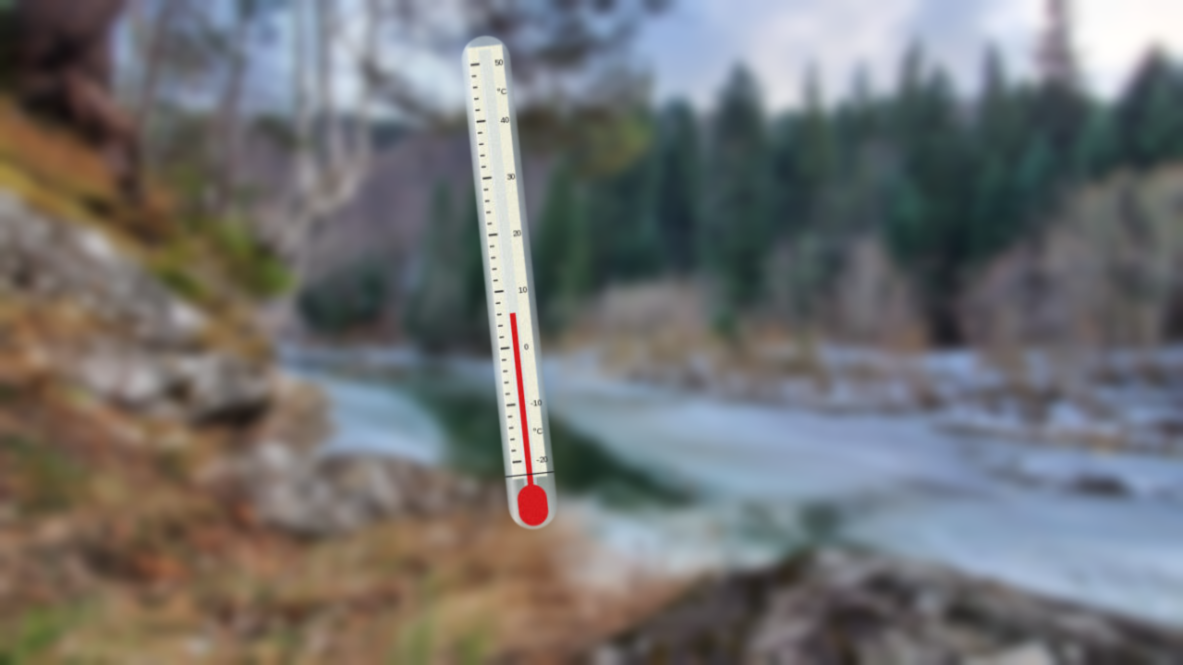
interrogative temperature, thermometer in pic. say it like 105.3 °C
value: 6 °C
